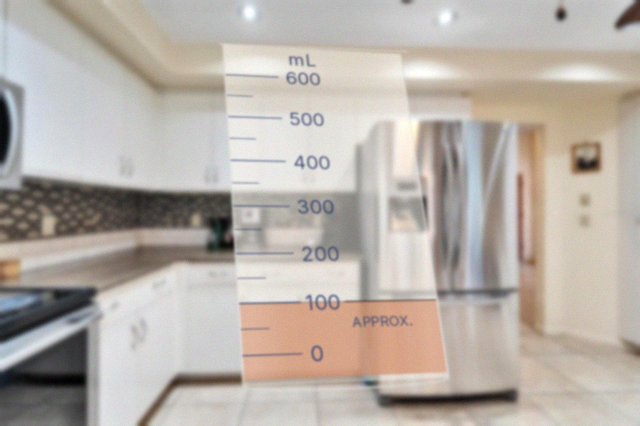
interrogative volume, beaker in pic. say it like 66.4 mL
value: 100 mL
